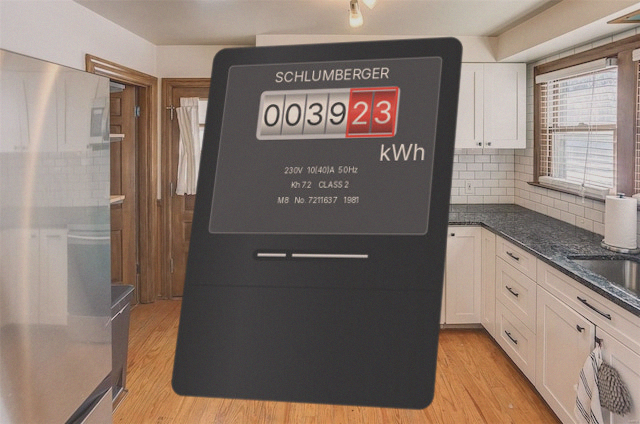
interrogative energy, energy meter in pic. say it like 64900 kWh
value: 39.23 kWh
